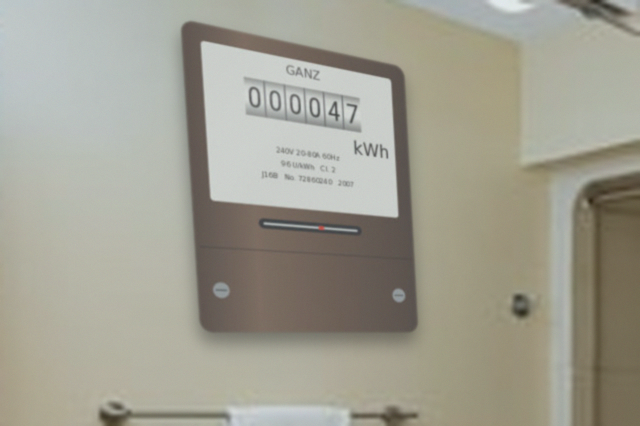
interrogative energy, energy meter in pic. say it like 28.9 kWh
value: 47 kWh
